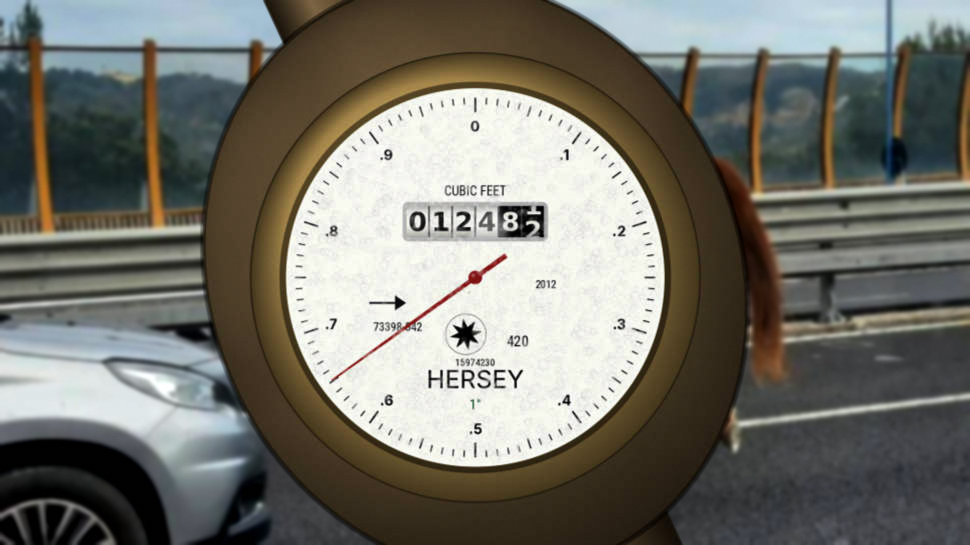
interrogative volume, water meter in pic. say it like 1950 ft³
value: 12481.65 ft³
